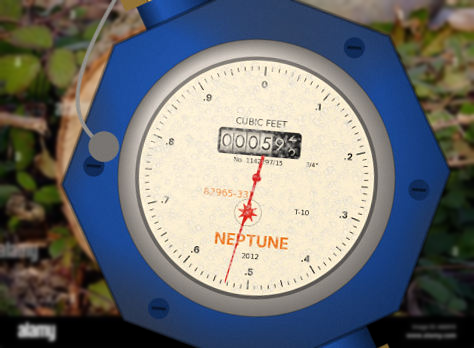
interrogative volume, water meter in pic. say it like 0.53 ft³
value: 592.53 ft³
